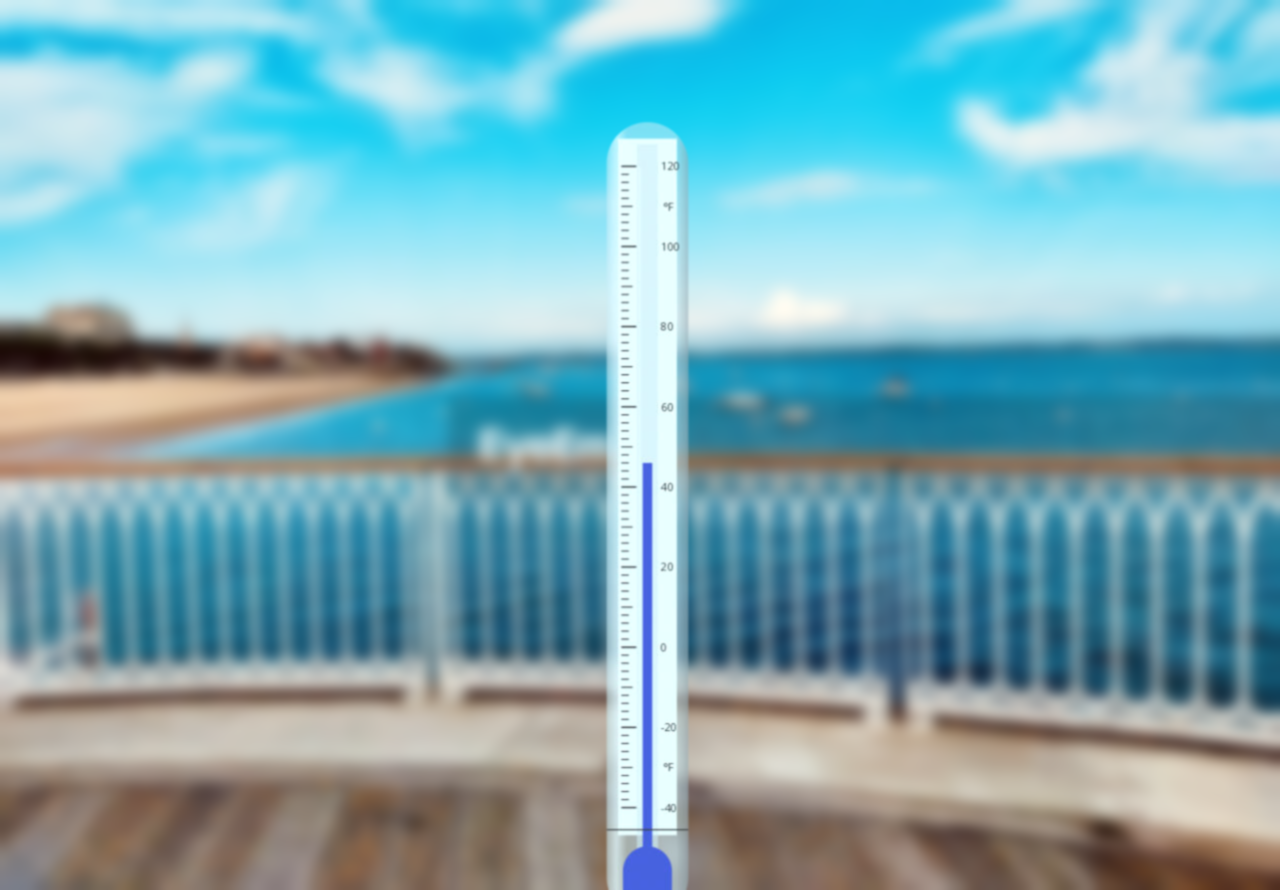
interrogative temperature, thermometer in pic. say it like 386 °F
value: 46 °F
